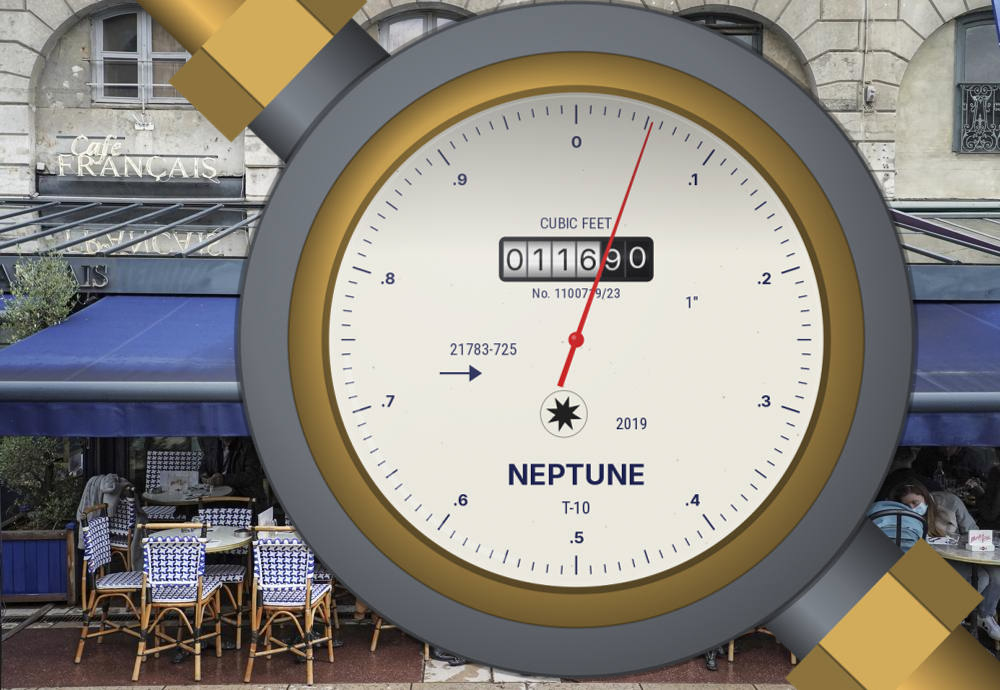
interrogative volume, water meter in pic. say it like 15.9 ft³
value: 11690.05 ft³
